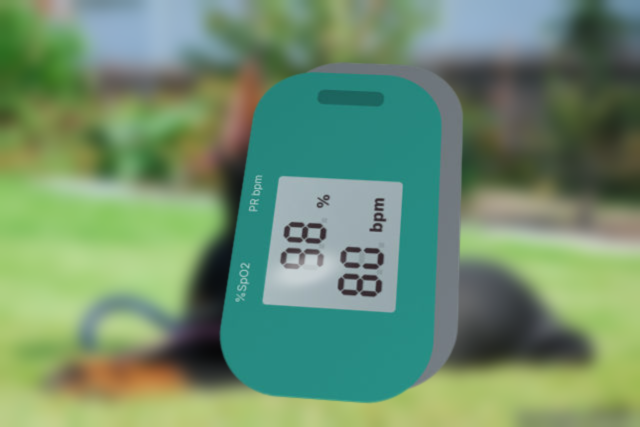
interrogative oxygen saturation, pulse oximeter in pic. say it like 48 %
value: 98 %
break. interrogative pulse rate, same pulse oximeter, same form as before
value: 80 bpm
